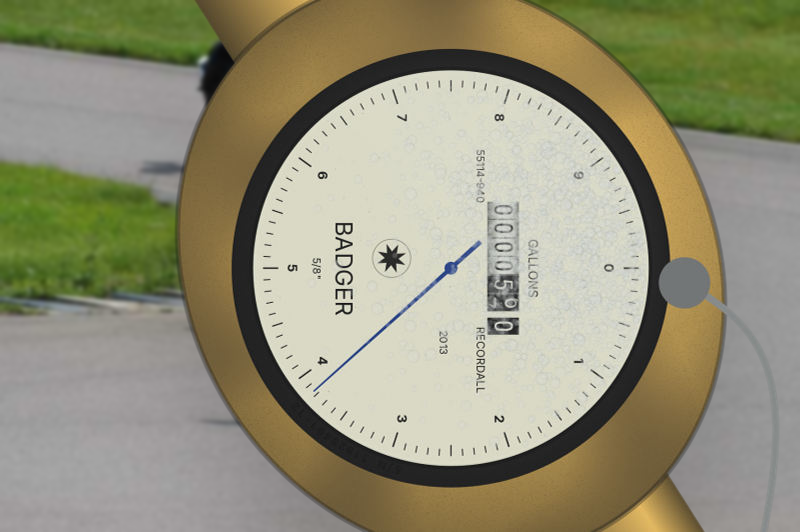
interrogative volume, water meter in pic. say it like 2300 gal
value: 563.8 gal
